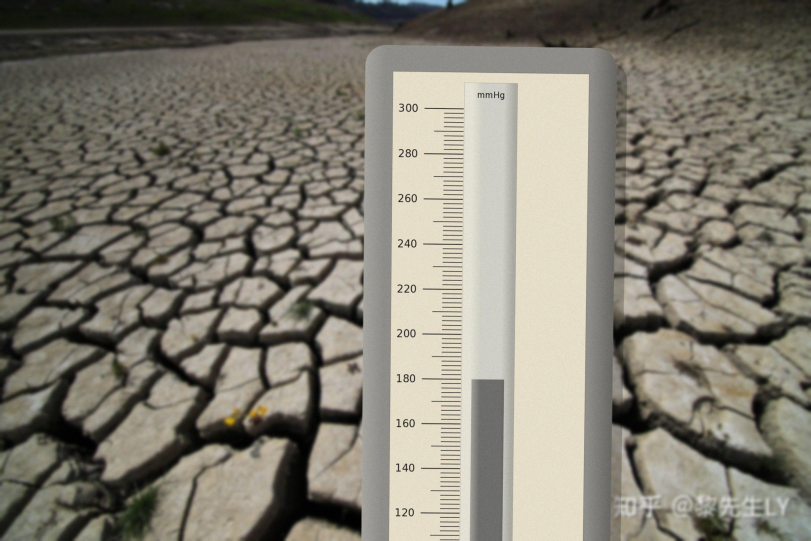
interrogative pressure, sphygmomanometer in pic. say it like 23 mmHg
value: 180 mmHg
